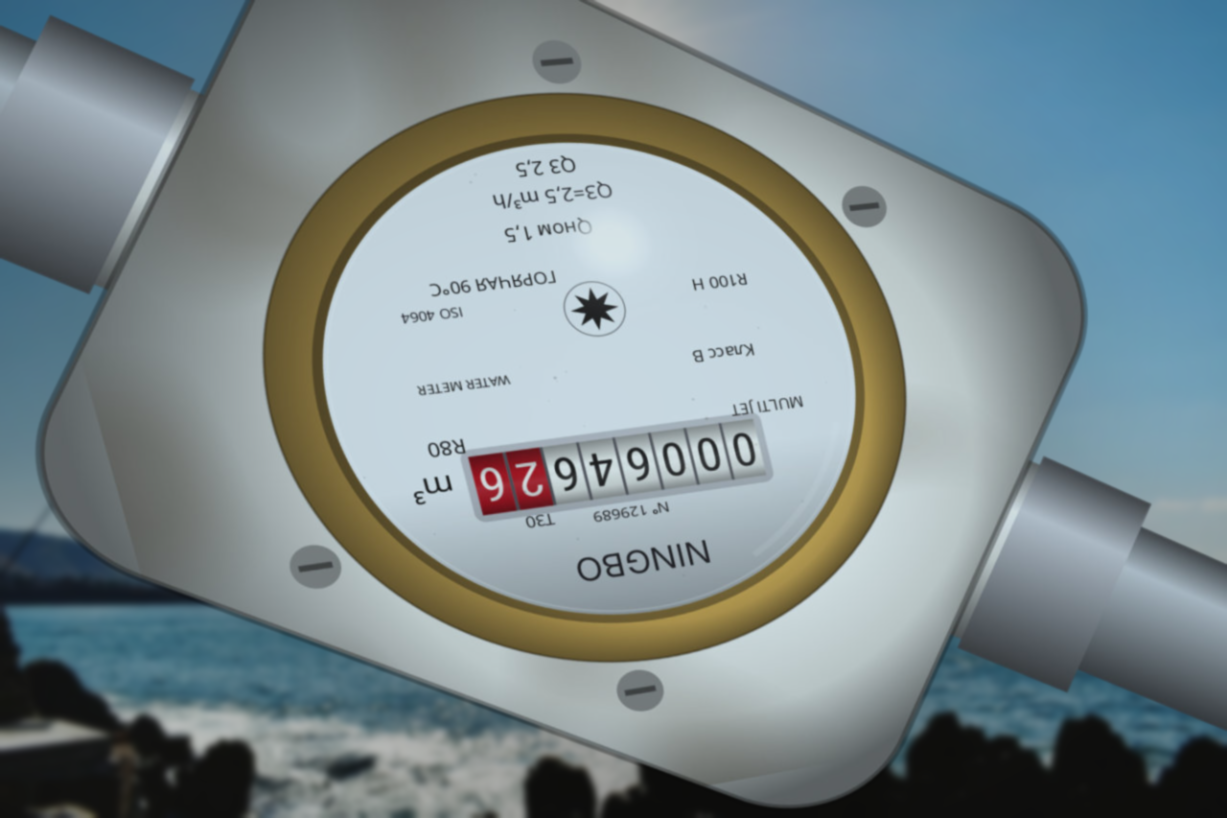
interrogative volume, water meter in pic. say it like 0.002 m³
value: 646.26 m³
